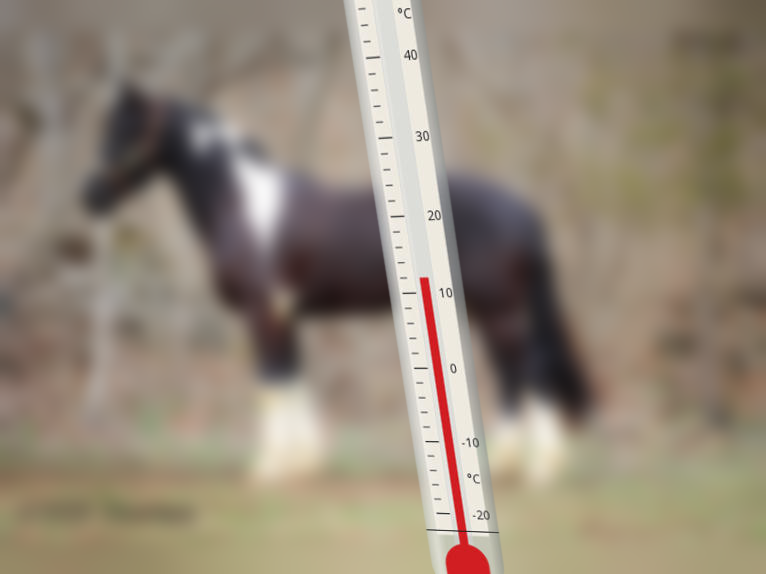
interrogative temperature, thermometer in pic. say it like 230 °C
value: 12 °C
